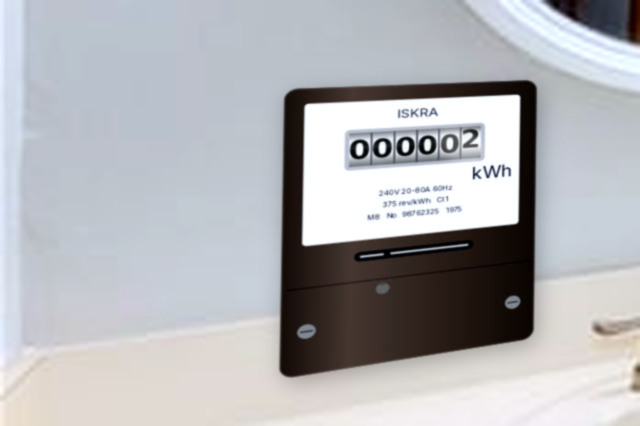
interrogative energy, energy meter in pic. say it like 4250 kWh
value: 2 kWh
